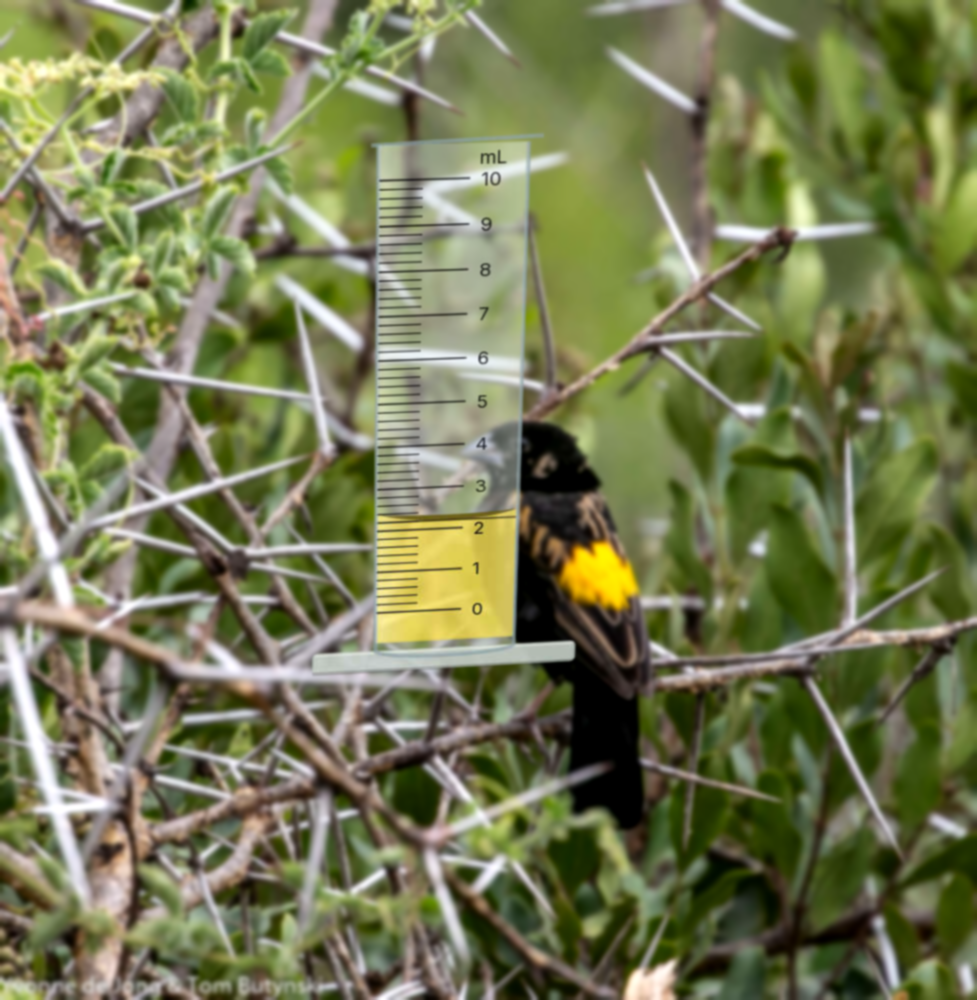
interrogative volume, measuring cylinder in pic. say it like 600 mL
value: 2.2 mL
